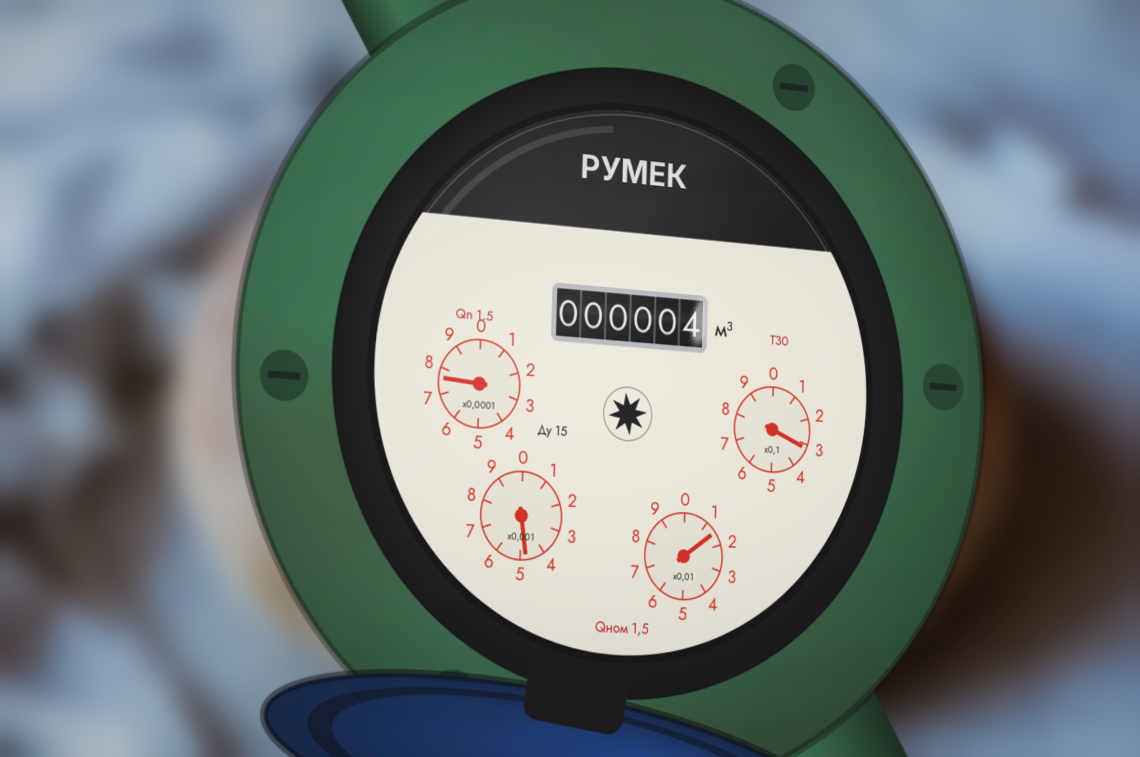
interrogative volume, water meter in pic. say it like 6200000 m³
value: 4.3147 m³
